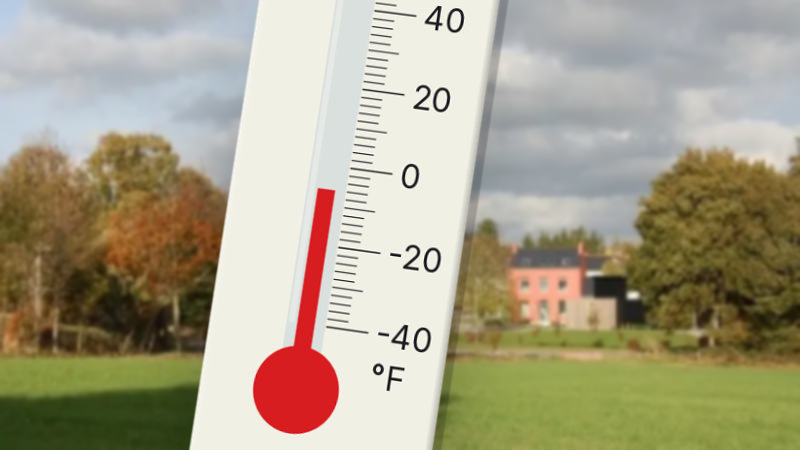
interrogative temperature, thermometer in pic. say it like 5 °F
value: -6 °F
